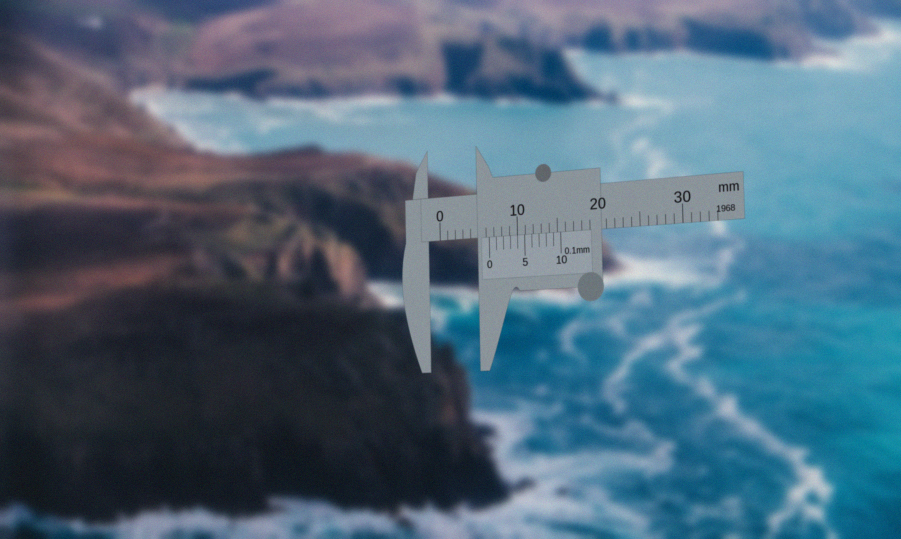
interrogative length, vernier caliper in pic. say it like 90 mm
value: 6.4 mm
